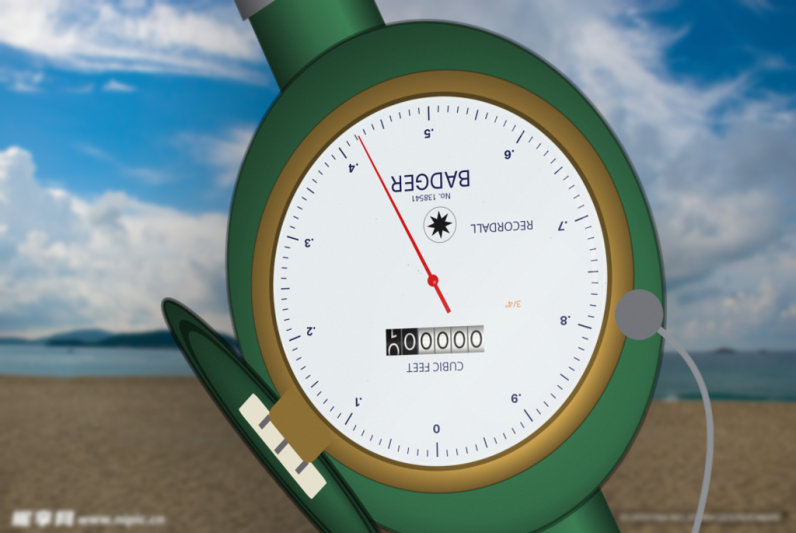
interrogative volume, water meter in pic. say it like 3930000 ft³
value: 0.42 ft³
